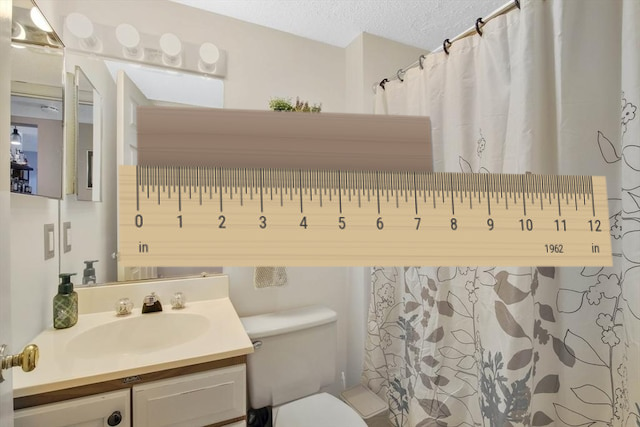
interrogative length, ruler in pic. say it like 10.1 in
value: 7.5 in
